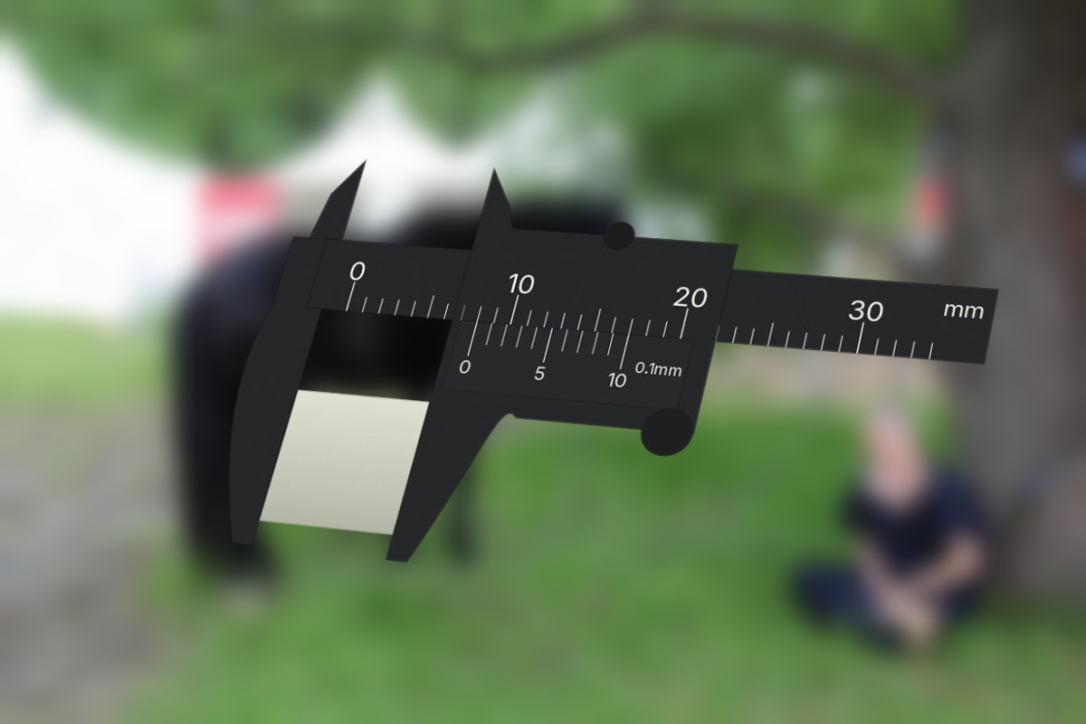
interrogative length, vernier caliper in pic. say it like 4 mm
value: 8.0 mm
